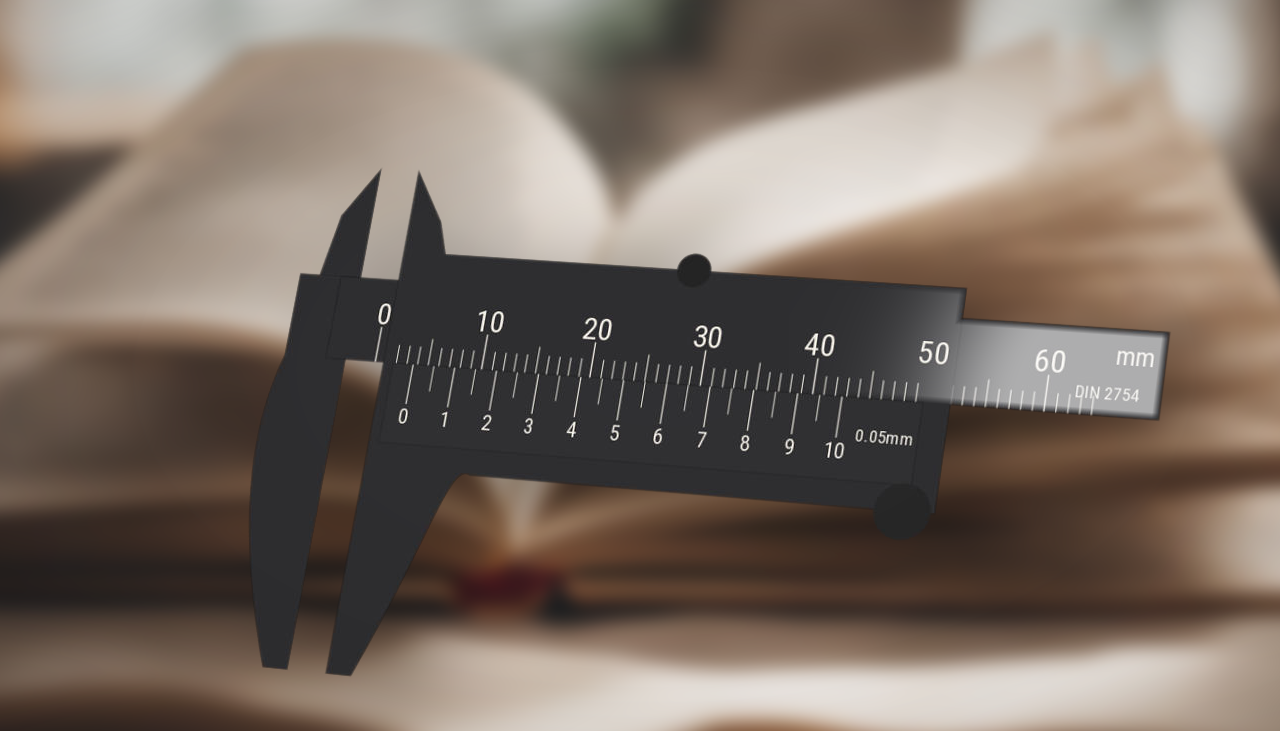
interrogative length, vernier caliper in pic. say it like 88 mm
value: 3.6 mm
